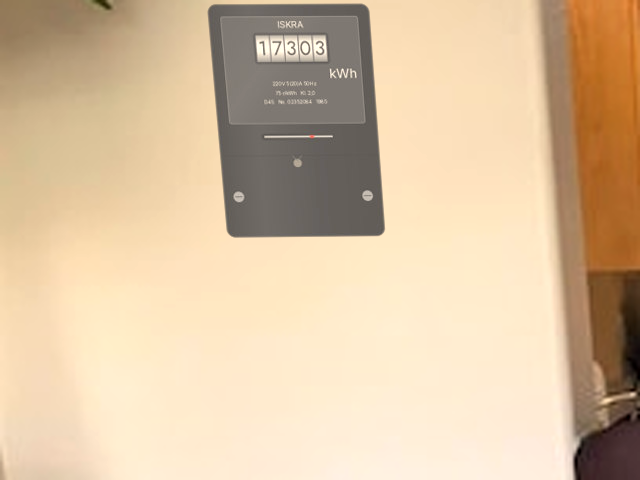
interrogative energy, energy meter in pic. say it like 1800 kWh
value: 17303 kWh
